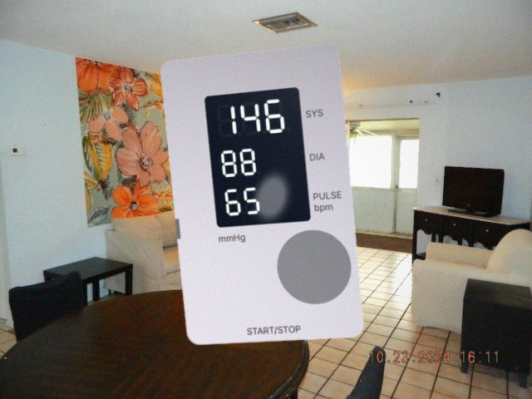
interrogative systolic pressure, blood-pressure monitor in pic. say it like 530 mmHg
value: 146 mmHg
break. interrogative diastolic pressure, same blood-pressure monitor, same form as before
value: 88 mmHg
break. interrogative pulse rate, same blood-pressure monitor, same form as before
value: 65 bpm
